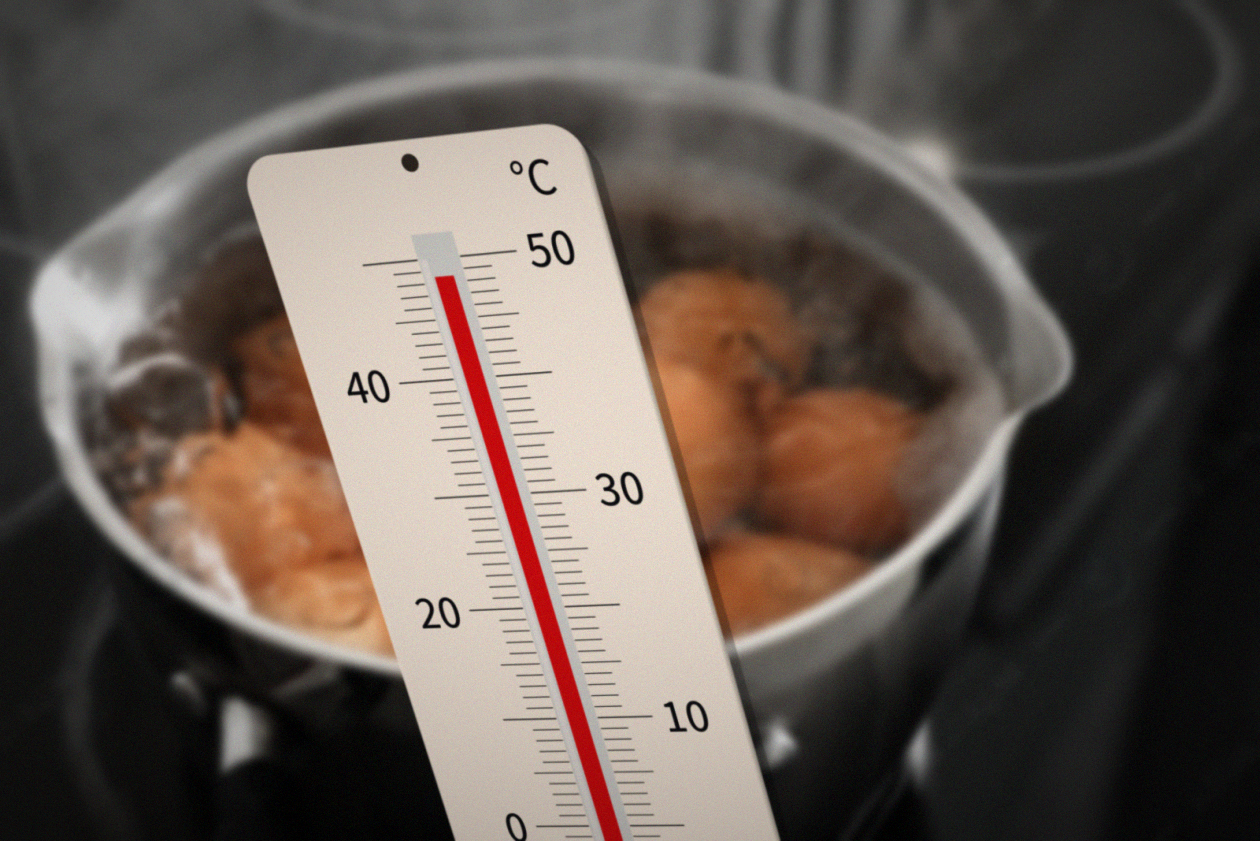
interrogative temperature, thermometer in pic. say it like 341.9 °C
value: 48.5 °C
